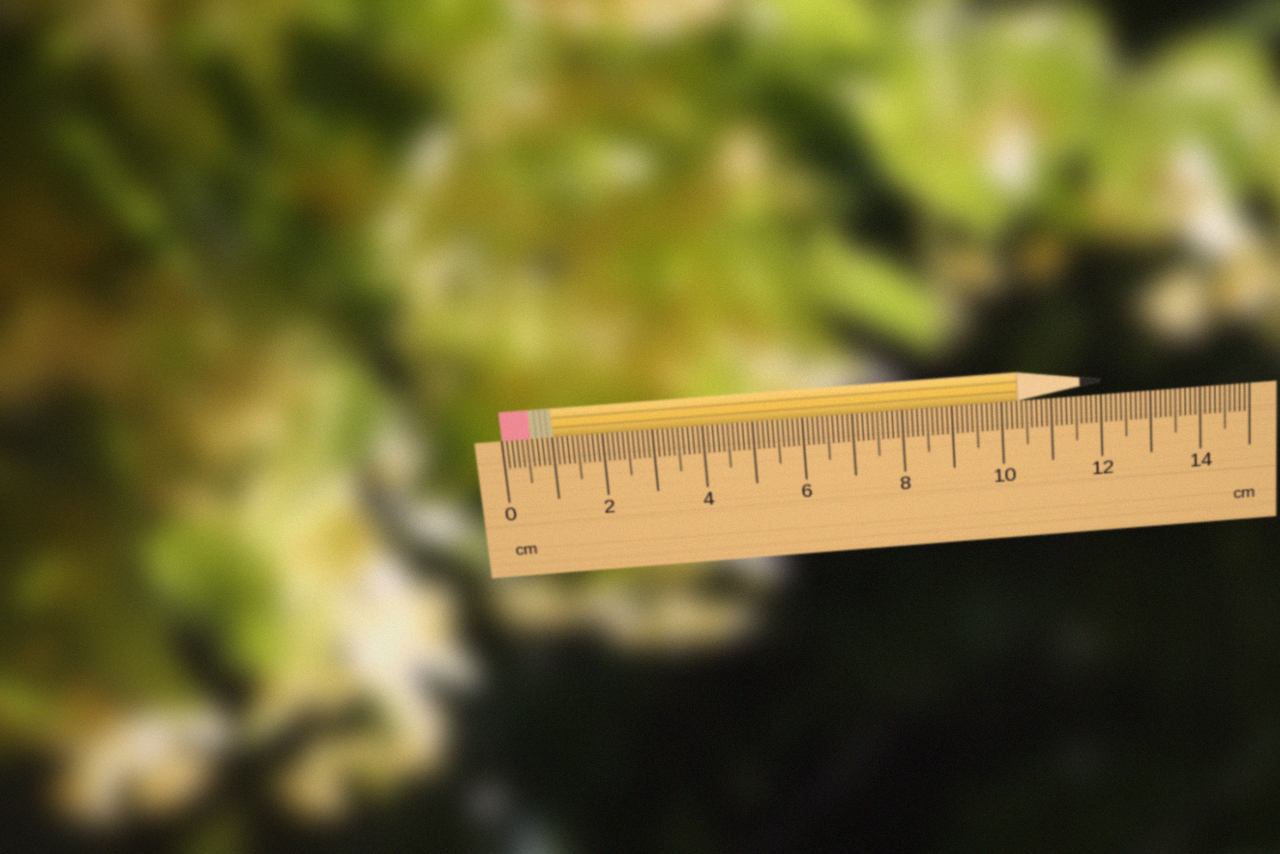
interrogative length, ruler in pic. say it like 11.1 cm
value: 12 cm
